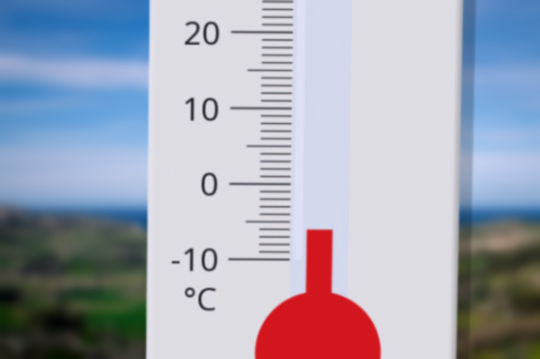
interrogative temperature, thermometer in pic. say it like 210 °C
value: -6 °C
